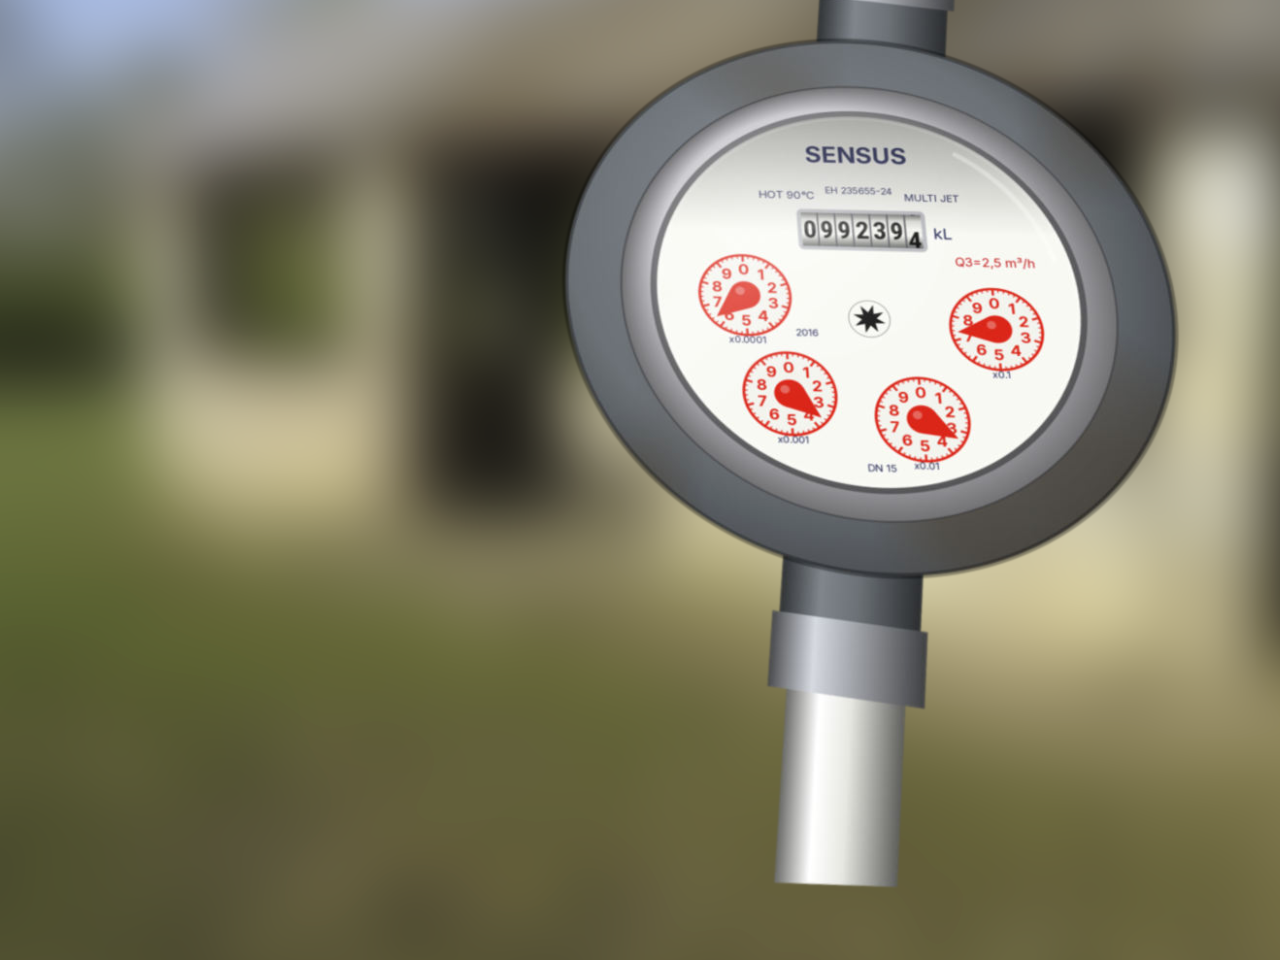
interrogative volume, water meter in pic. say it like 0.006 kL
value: 992393.7336 kL
